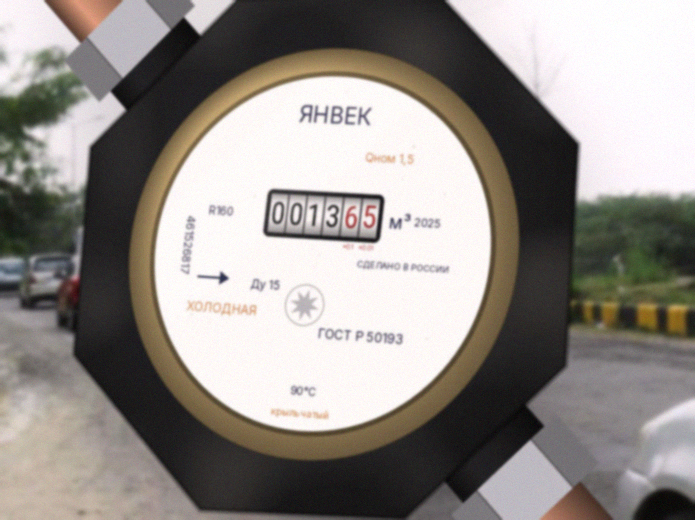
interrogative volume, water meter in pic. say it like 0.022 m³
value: 13.65 m³
